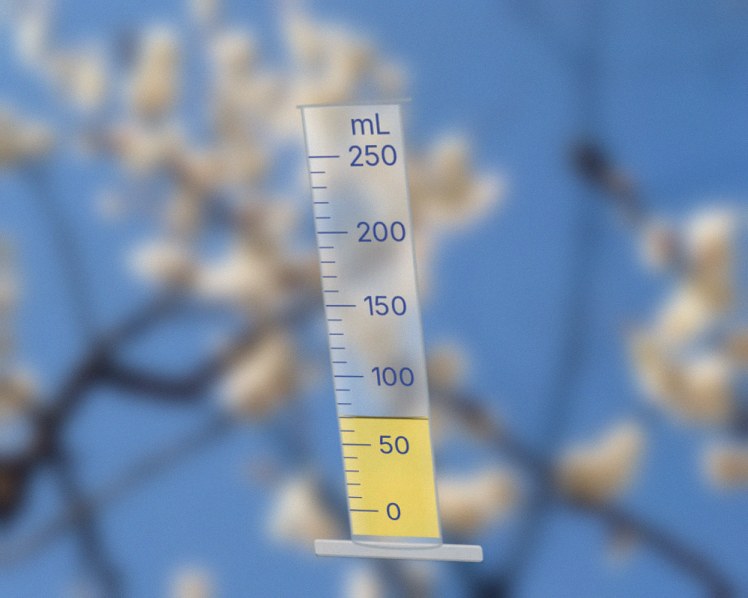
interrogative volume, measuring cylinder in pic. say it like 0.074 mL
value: 70 mL
